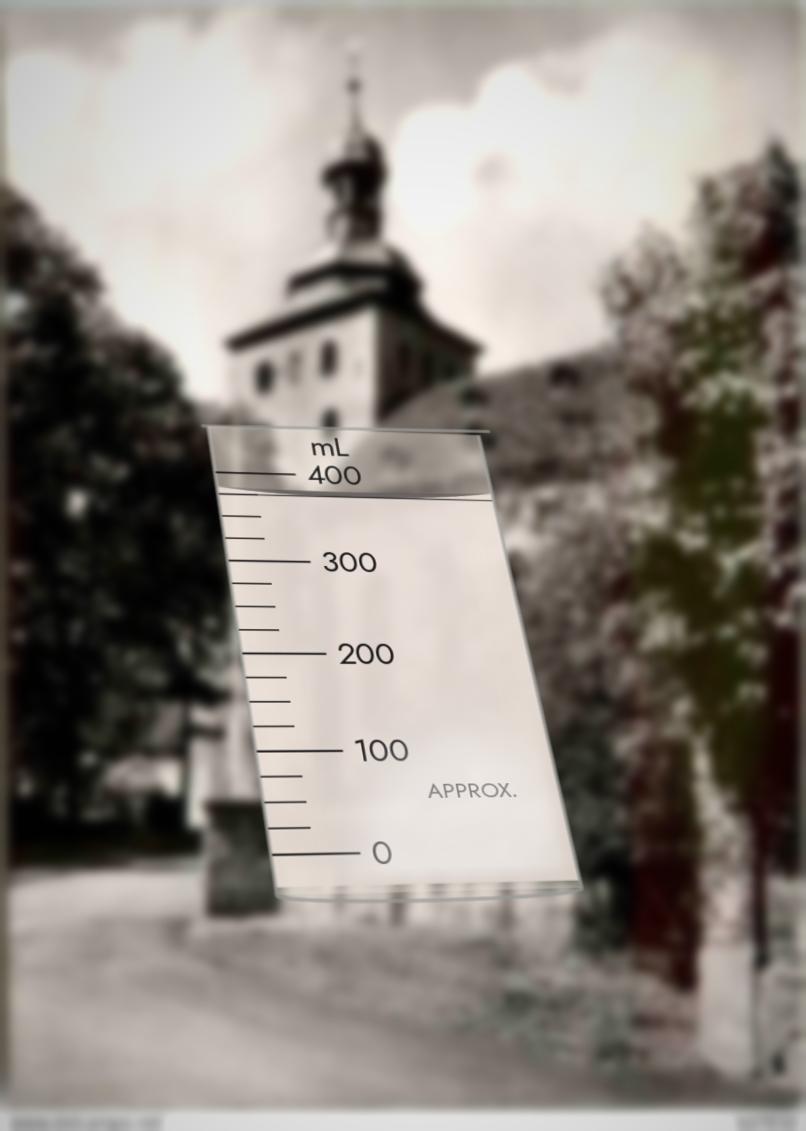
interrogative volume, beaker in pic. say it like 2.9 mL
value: 375 mL
